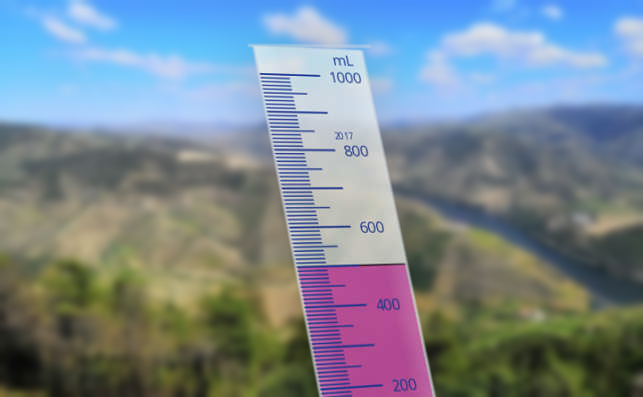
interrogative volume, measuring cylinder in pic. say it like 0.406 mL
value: 500 mL
